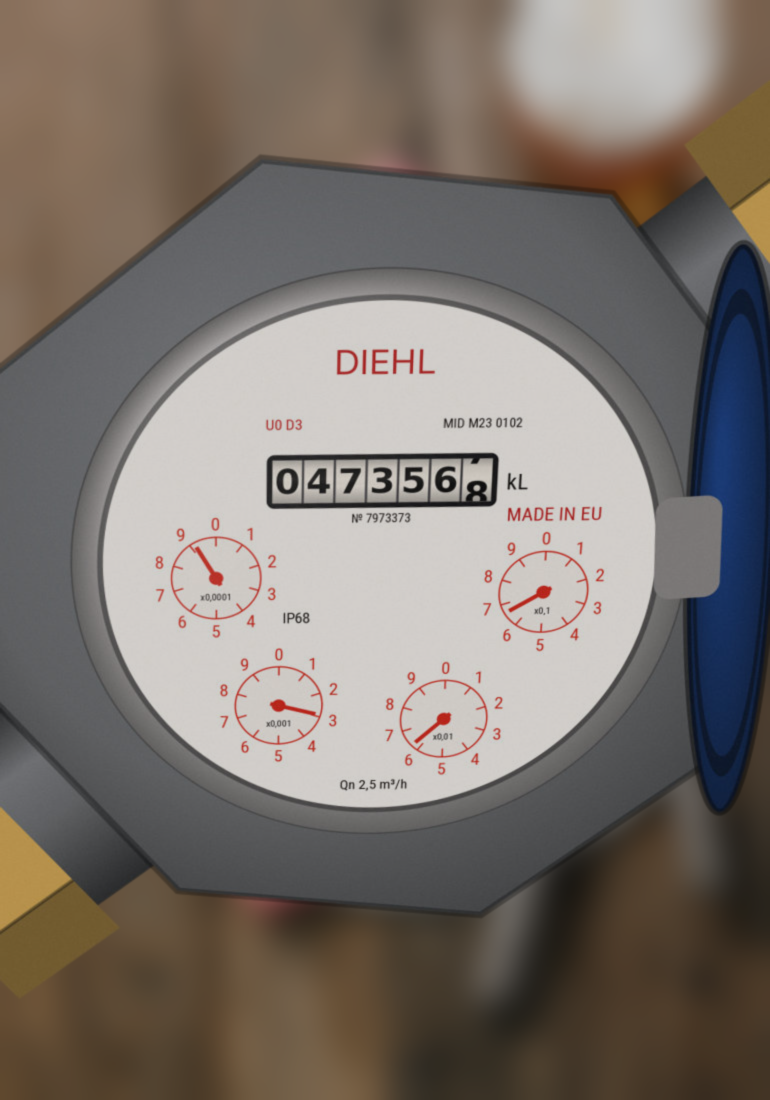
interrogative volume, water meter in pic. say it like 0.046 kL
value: 473567.6629 kL
